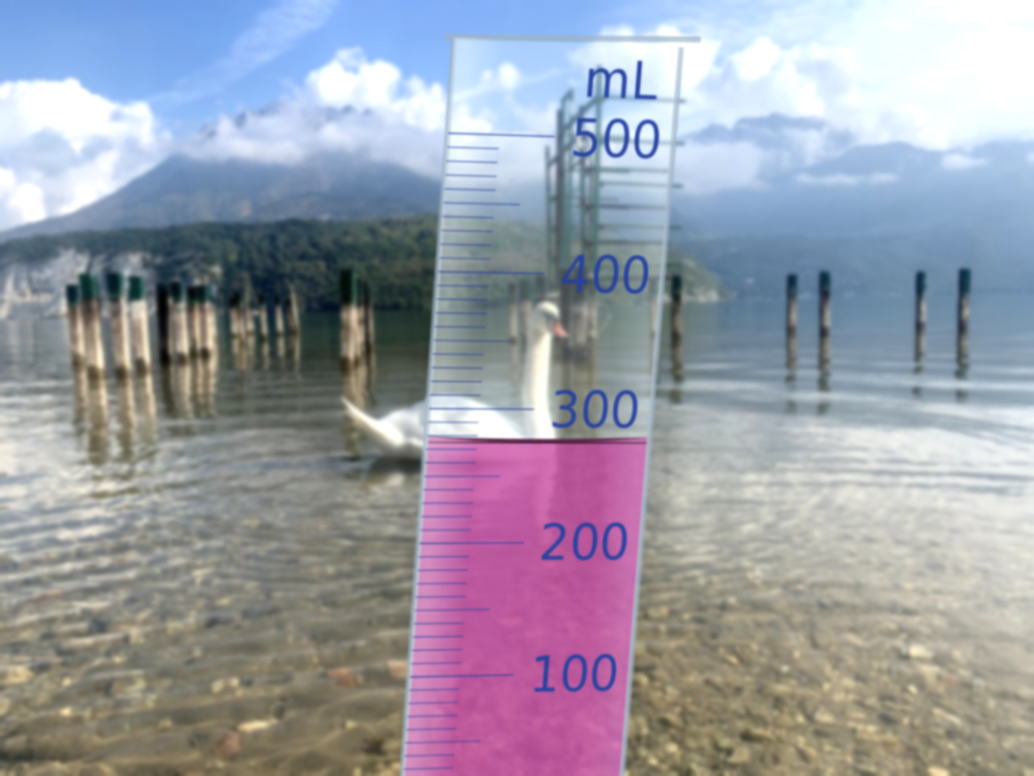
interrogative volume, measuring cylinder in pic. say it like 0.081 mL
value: 275 mL
